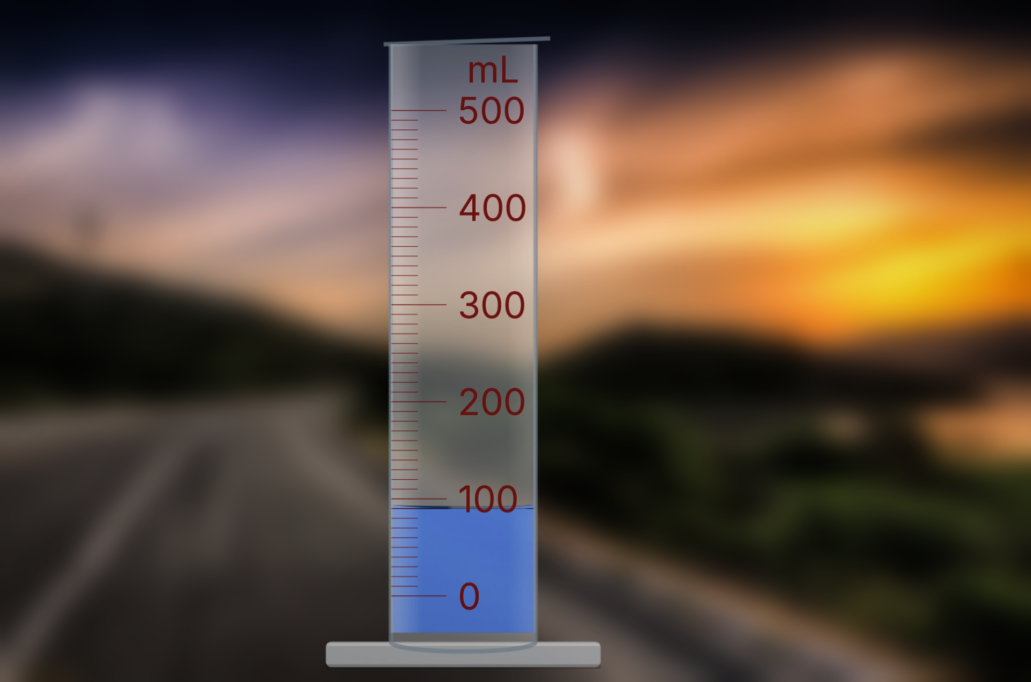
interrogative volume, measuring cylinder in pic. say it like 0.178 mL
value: 90 mL
